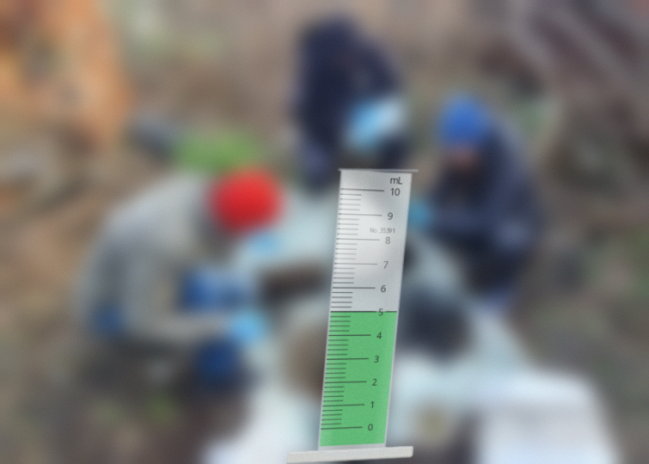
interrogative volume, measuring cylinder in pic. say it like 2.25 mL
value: 5 mL
